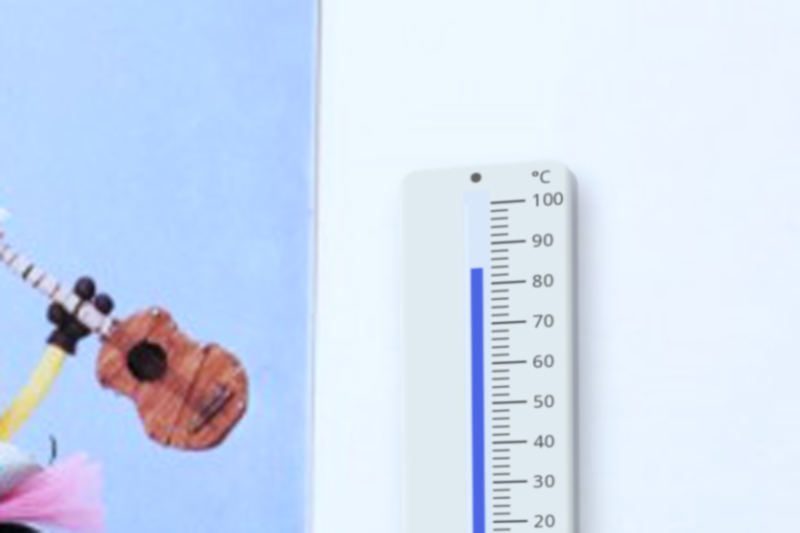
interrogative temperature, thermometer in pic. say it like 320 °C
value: 84 °C
